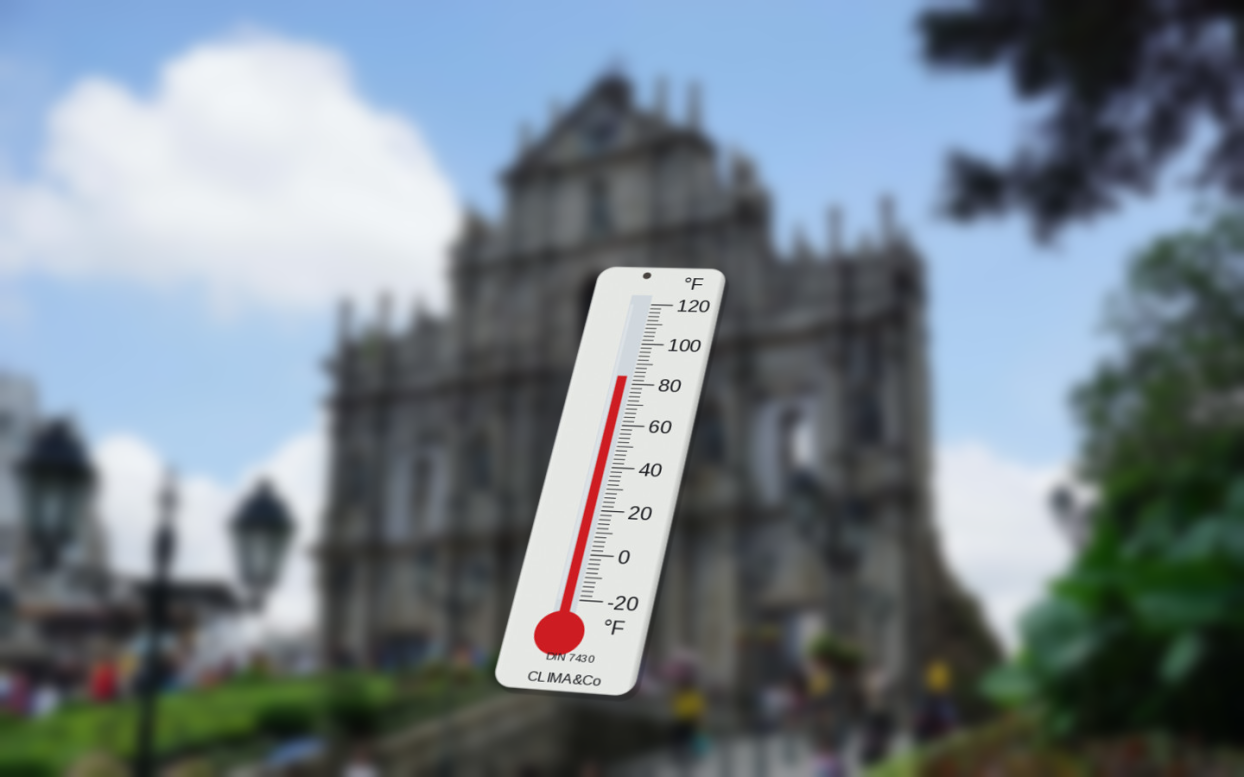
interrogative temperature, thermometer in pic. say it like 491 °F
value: 84 °F
